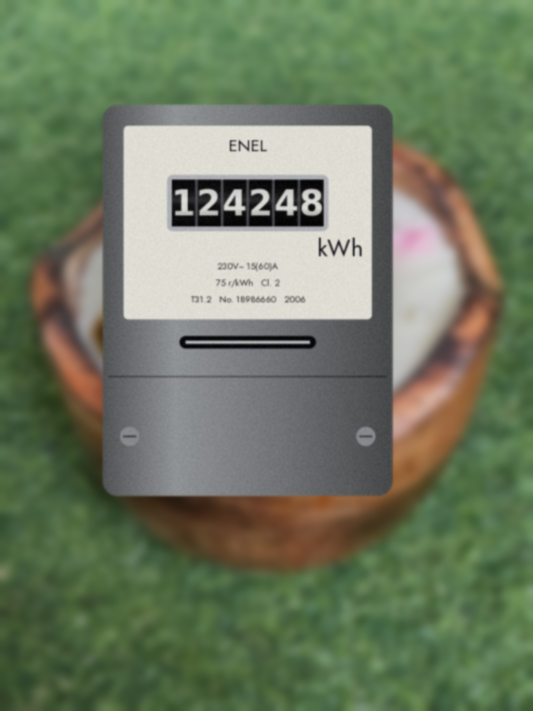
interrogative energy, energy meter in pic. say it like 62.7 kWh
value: 124248 kWh
